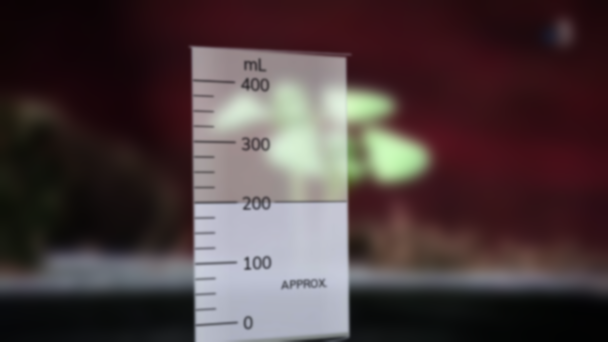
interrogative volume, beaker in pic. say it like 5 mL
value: 200 mL
